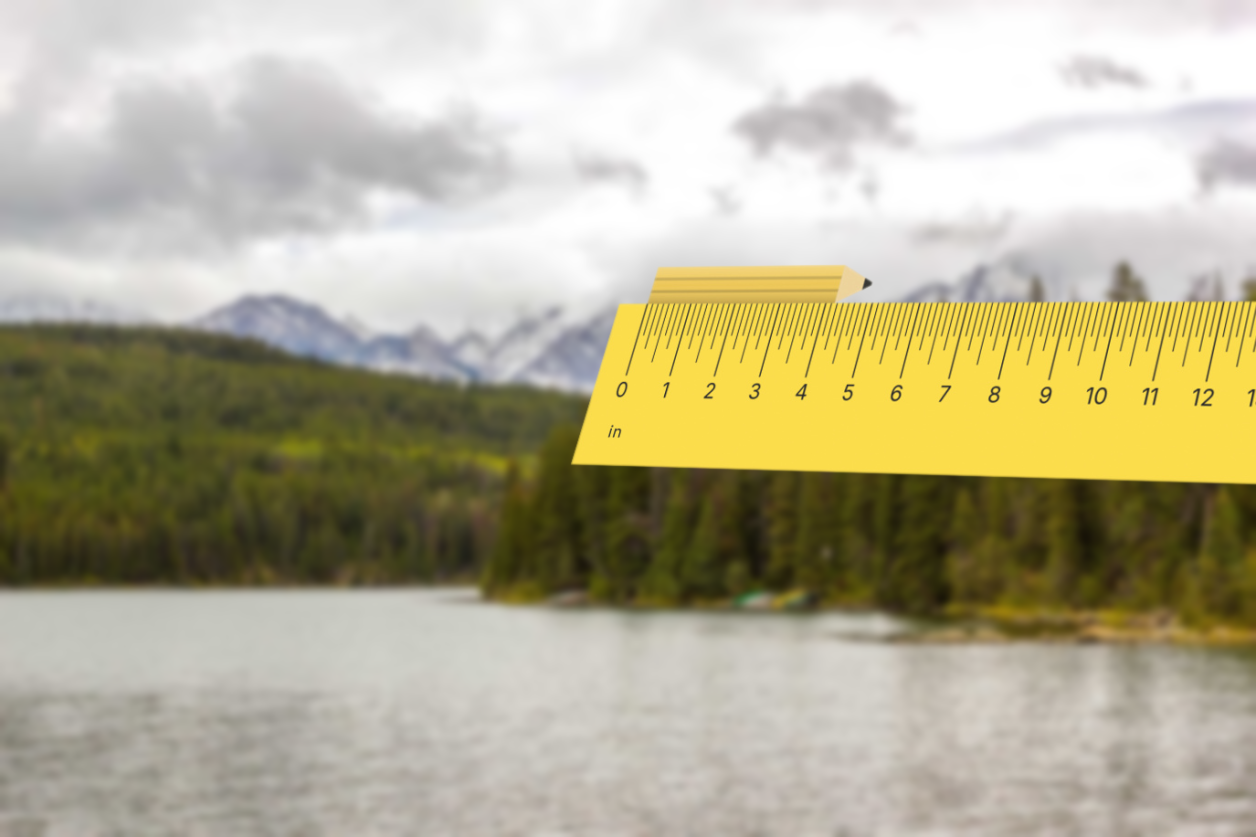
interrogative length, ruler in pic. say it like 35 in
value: 4.875 in
